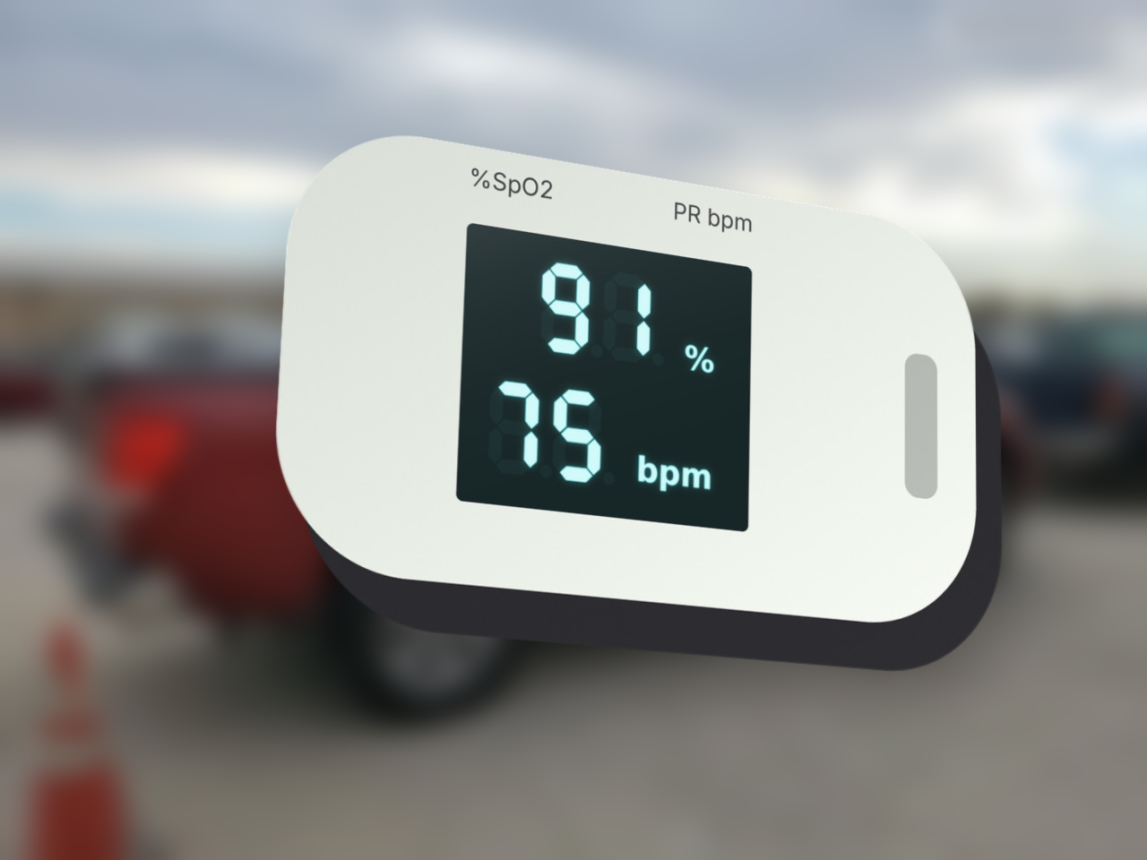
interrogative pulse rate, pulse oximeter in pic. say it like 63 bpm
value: 75 bpm
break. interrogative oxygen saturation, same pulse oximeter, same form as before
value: 91 %
